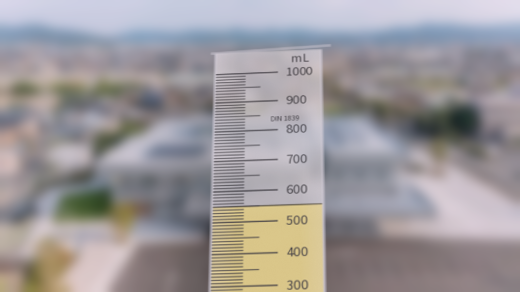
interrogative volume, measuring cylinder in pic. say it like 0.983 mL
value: 550 mL
